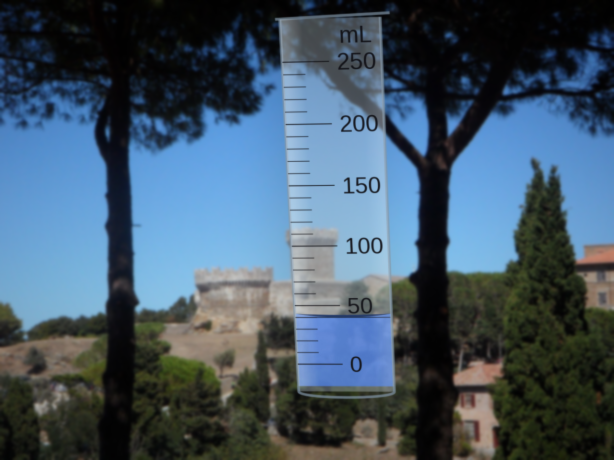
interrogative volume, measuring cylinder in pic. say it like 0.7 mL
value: 40 mL
